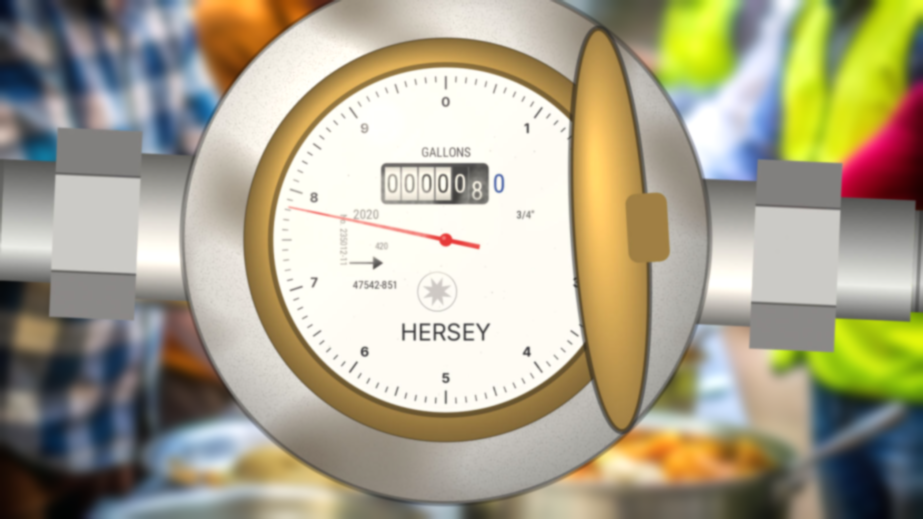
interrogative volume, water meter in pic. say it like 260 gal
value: 77.8 gal
